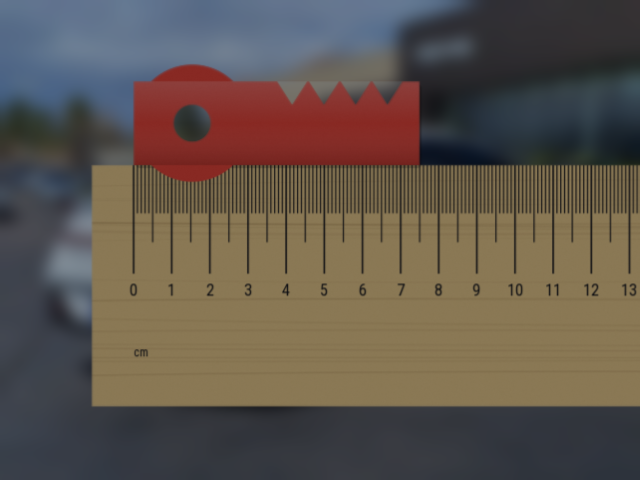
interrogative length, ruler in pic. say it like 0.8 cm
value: 7.5 cm
